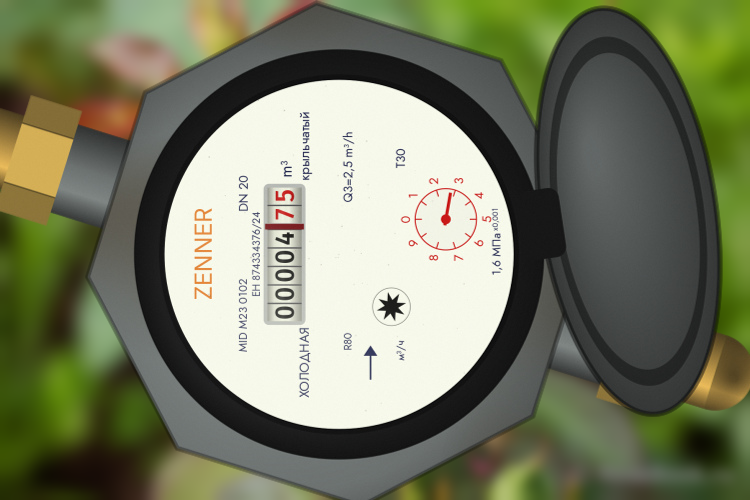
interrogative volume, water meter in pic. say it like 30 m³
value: 4.752 m³
